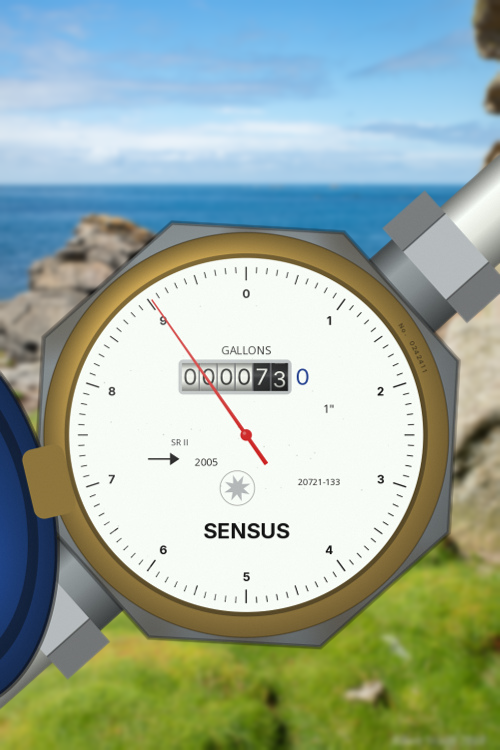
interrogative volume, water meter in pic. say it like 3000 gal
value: 729.0 gal
